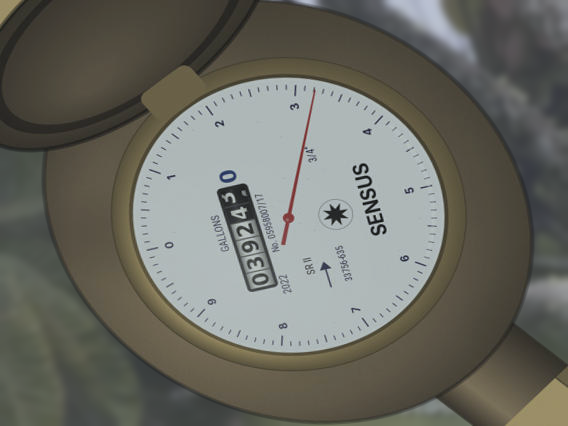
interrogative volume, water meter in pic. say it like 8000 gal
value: 392433.2 gal
